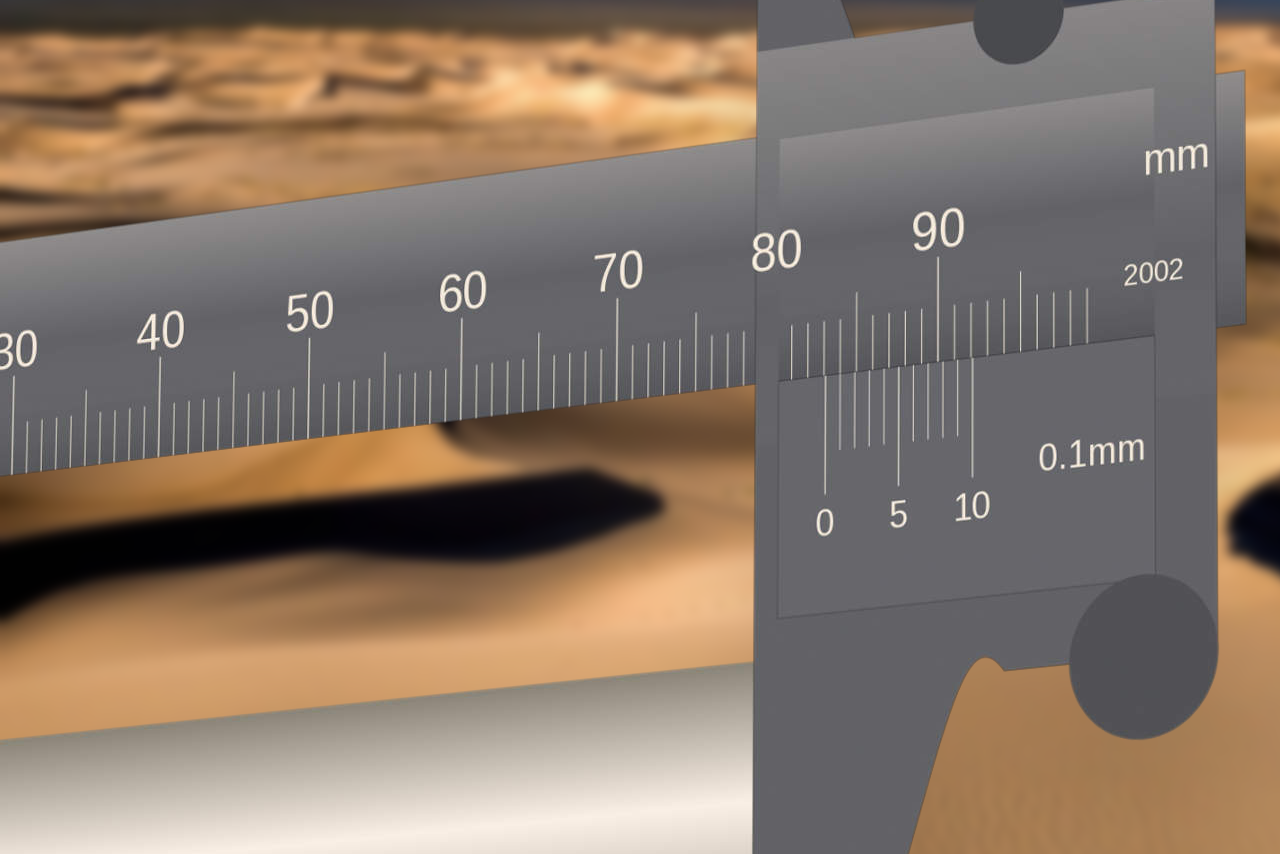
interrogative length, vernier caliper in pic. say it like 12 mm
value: 83.1 mm
